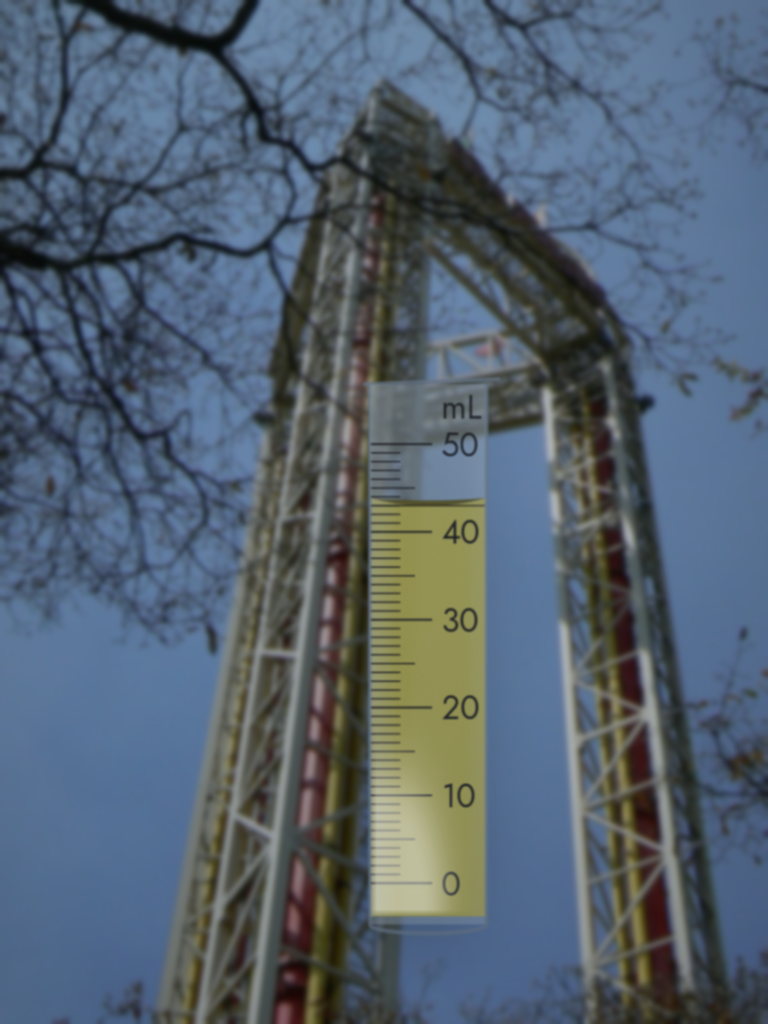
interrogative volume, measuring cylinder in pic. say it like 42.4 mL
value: 43 mL
